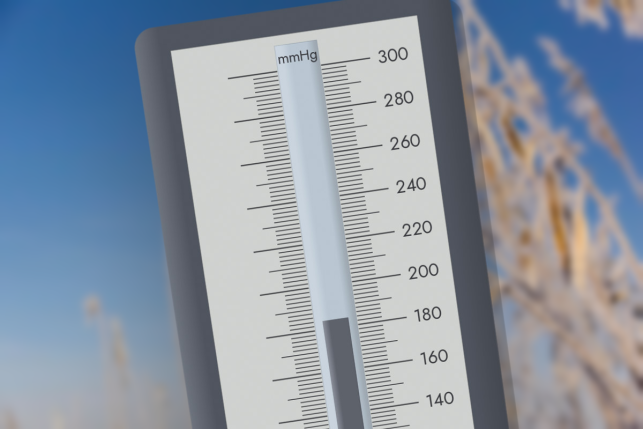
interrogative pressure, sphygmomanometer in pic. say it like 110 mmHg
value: 184 mmHg
